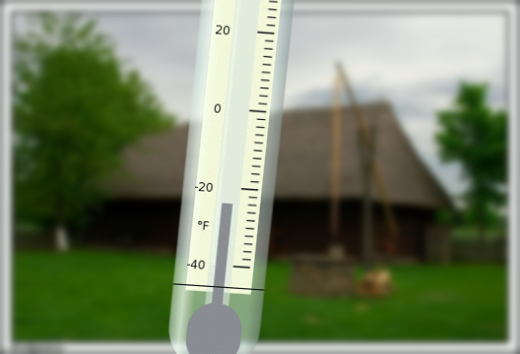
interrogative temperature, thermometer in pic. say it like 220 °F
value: -24 °F
